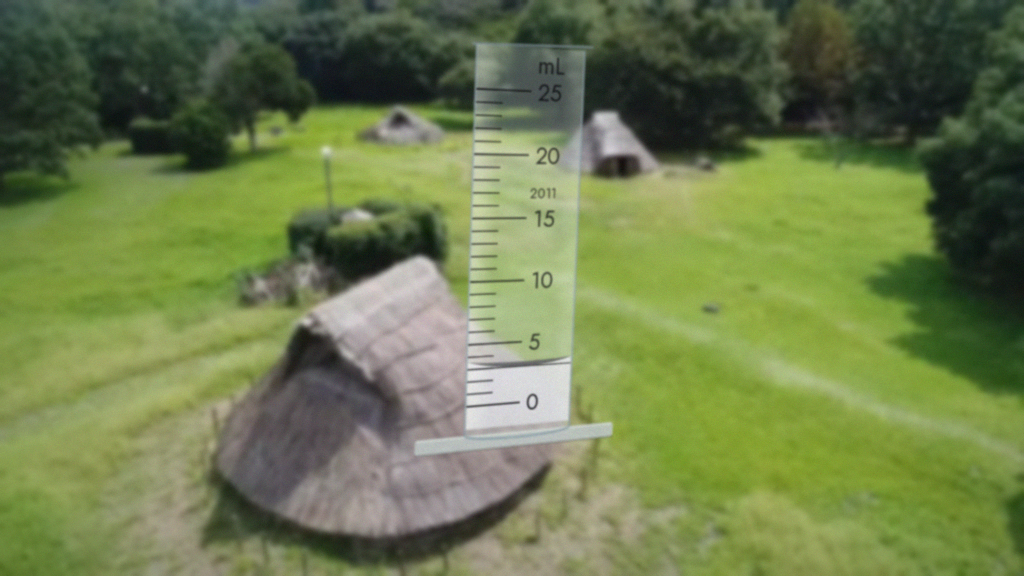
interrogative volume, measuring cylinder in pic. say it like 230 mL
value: 3 mL
